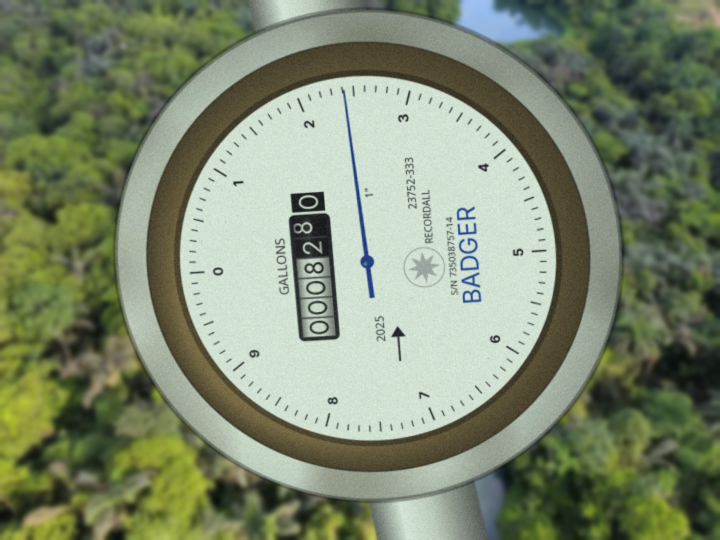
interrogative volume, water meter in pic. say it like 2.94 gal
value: 8282.4 gal
